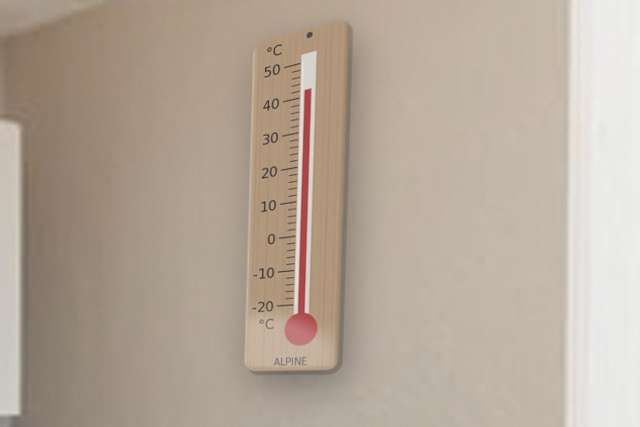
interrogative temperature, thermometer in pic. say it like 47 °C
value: 42 °C
